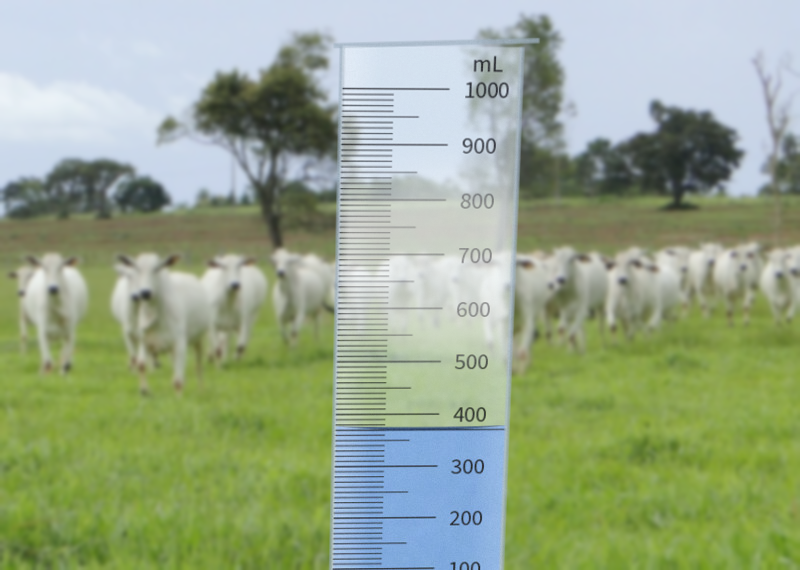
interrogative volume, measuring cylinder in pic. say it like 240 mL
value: 370 mL
